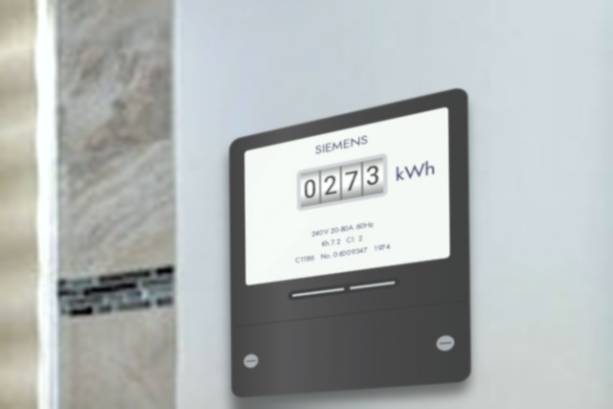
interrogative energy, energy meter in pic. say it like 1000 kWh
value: 273 kWh
